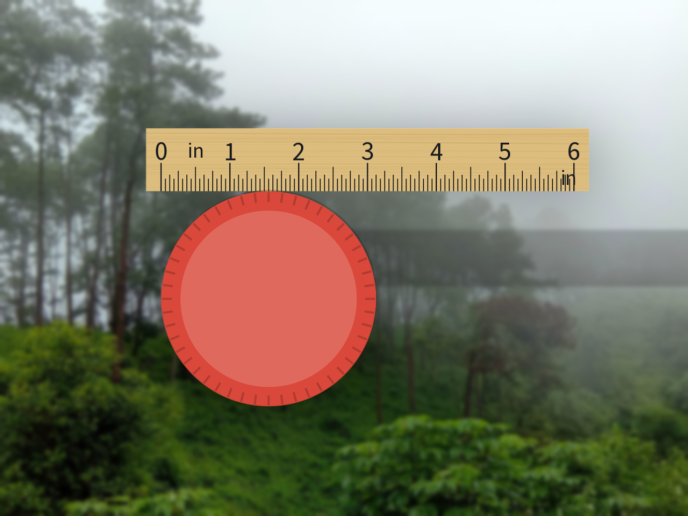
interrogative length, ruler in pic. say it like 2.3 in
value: 3.125 in
